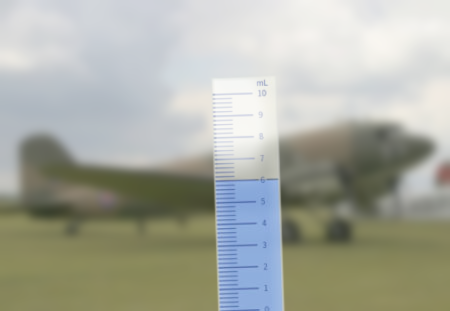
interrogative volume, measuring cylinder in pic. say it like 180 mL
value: 6 mL
